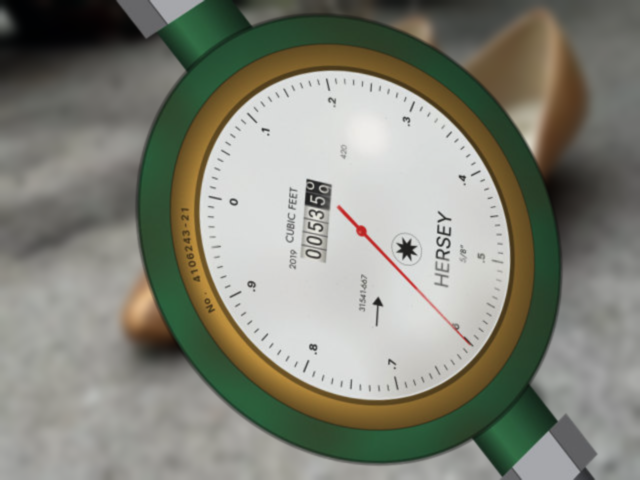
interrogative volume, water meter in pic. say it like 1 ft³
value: 5358.60 ft³
